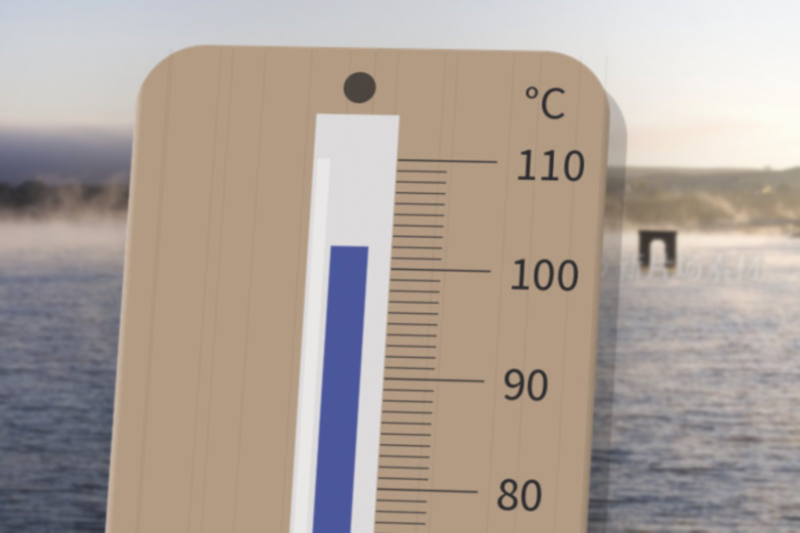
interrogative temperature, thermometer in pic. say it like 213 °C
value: 102 °C
